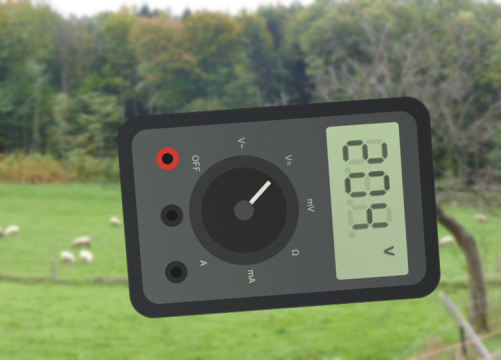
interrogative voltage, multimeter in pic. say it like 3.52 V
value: 204 V
